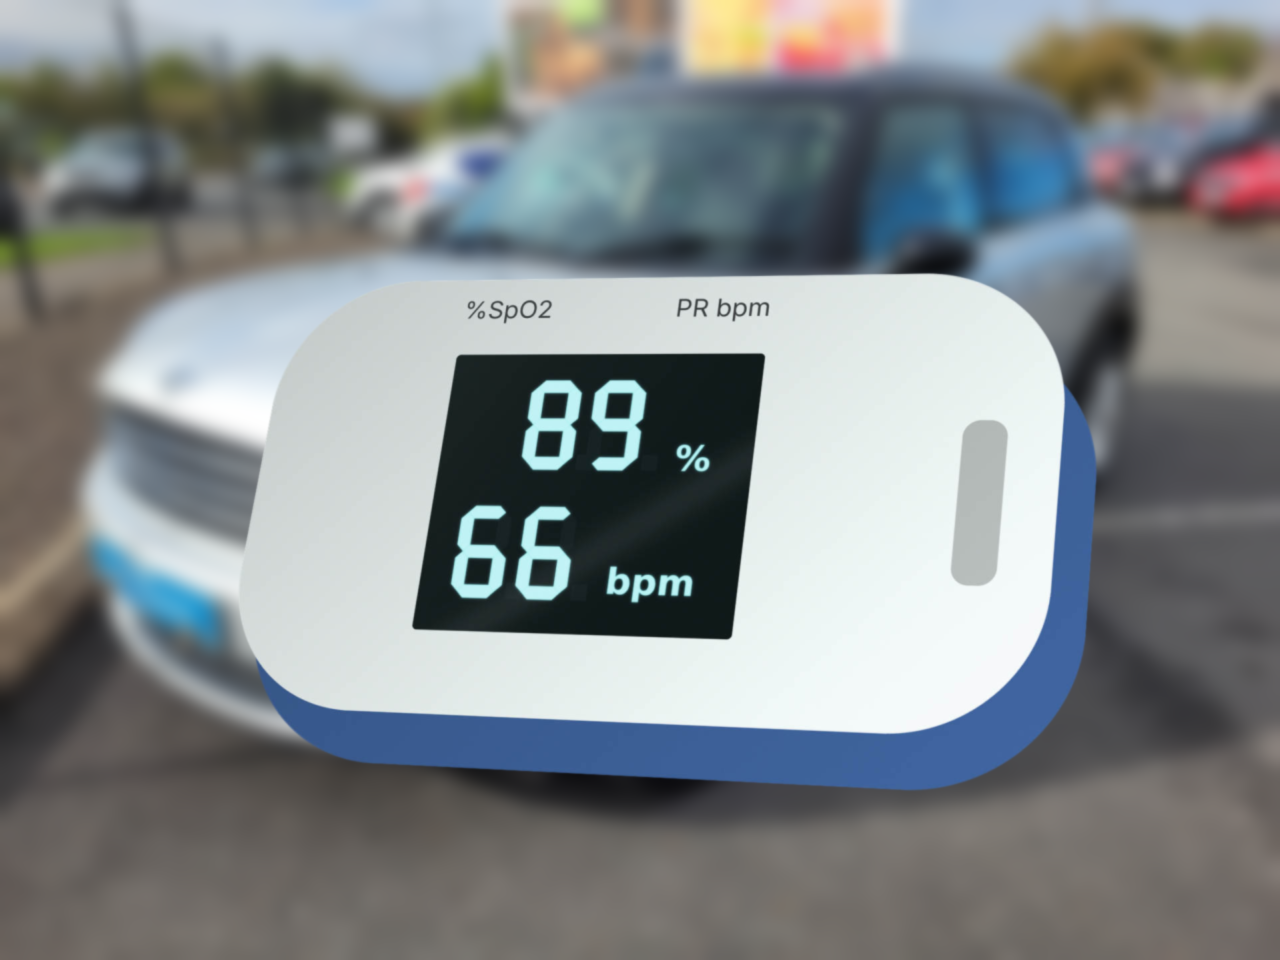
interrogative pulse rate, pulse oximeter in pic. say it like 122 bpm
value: 66 bpm
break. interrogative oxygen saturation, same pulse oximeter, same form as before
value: 89 %
